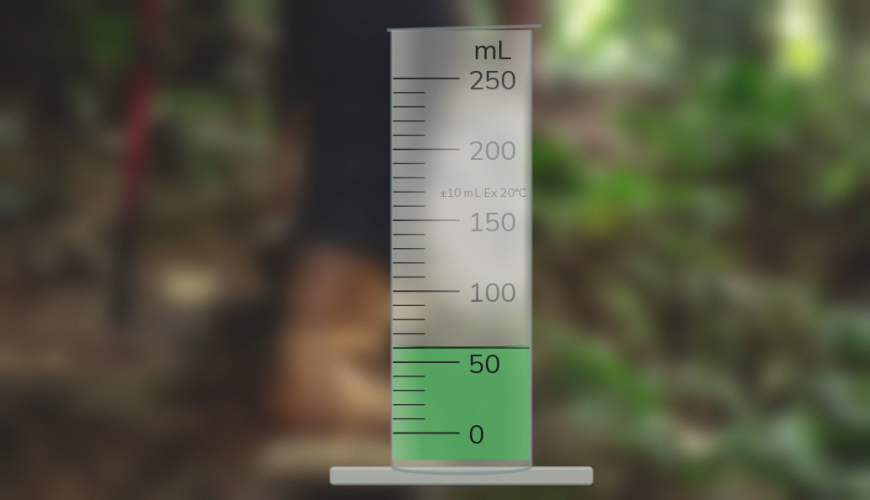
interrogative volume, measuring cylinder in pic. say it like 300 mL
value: 60 mL
